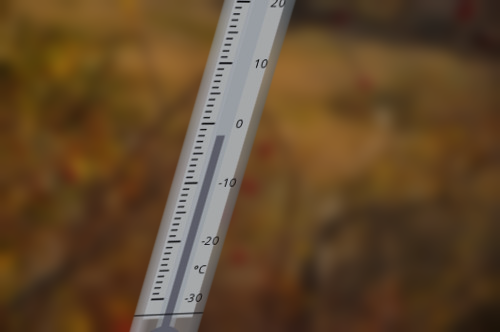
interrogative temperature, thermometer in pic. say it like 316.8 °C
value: -2 °C
